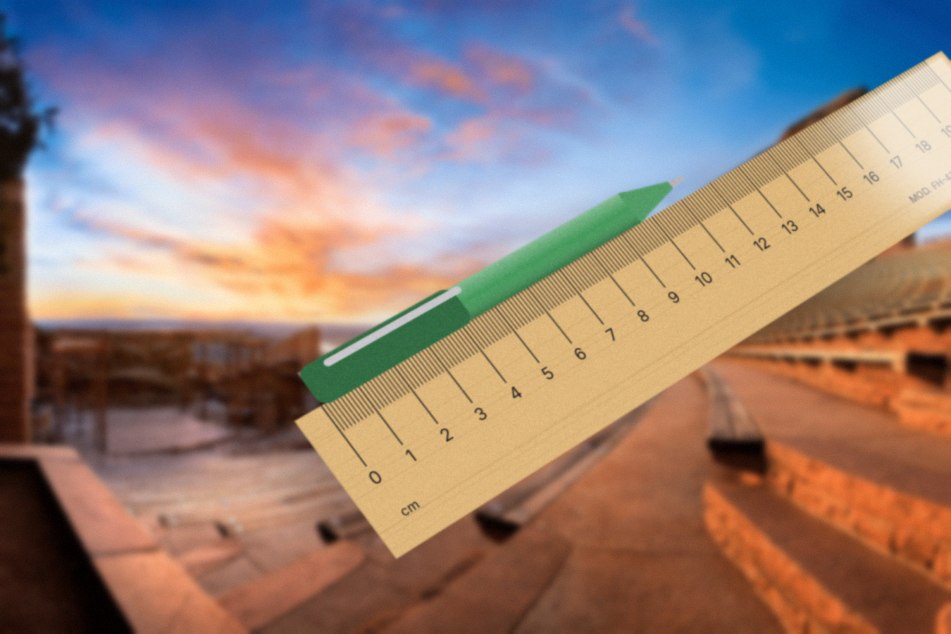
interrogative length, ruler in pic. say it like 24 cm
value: 11.5 cm
